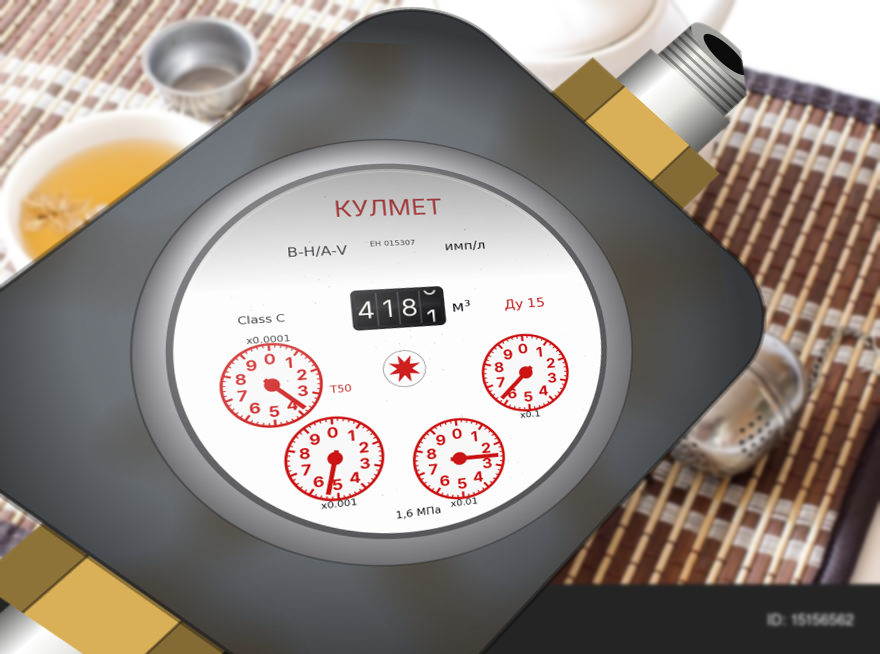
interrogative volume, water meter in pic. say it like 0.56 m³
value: 4180.6253 m³
